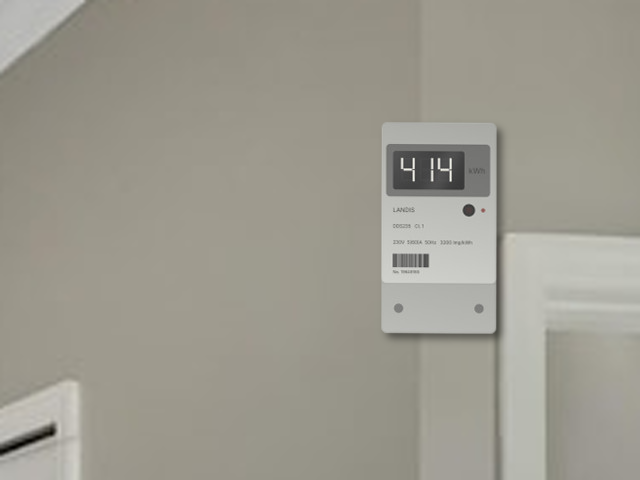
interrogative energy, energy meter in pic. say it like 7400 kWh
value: 414 kWh
